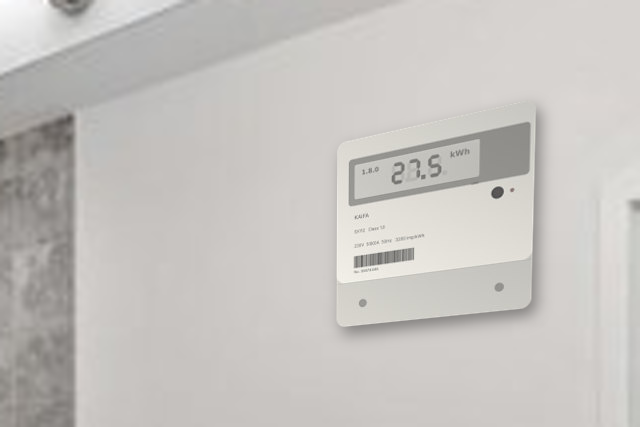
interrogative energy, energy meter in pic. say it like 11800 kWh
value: 27.5 kWh
